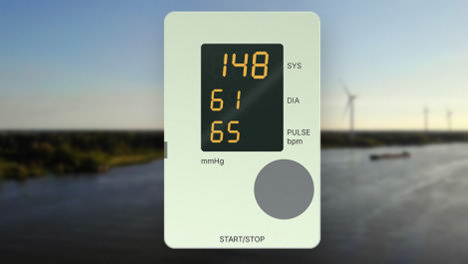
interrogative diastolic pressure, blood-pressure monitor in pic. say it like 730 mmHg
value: 61 mmHg
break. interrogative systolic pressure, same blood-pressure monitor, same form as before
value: 148 mmHg
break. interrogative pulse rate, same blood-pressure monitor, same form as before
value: 65 bpm
